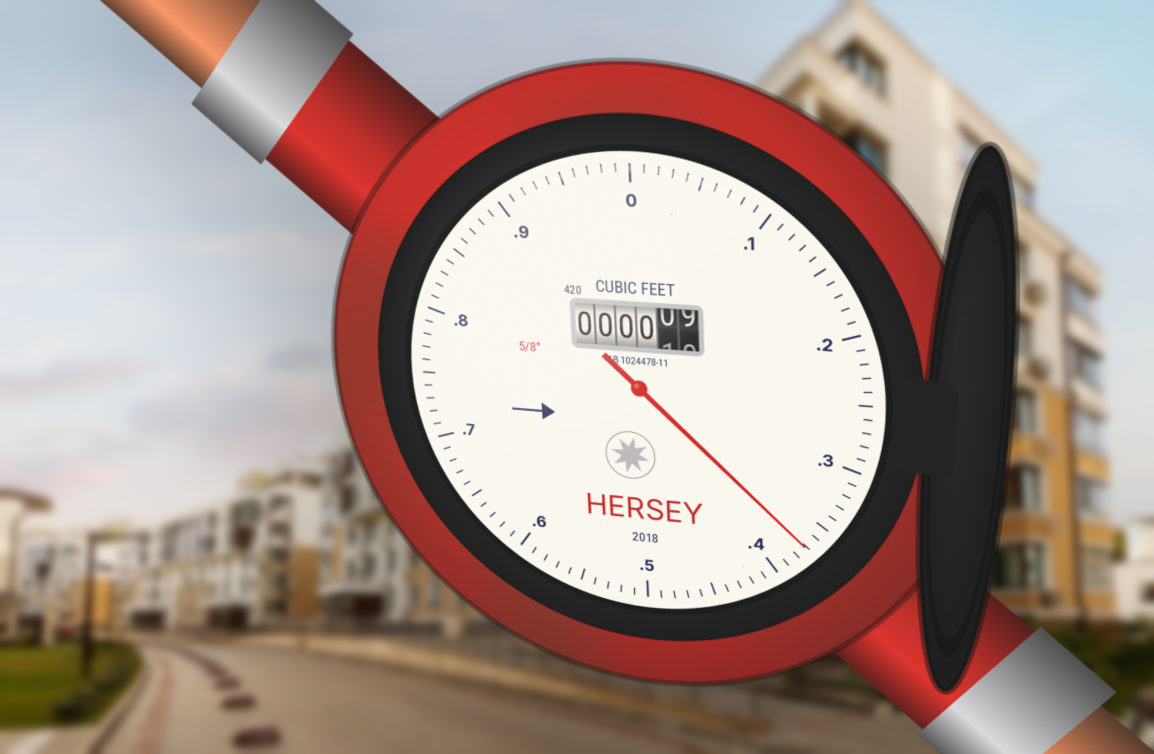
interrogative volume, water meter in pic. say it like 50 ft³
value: 9.37 ft³
